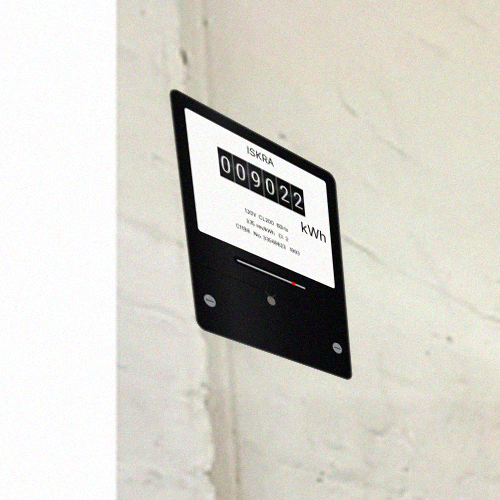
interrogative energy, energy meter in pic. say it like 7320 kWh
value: 9022 kWh
